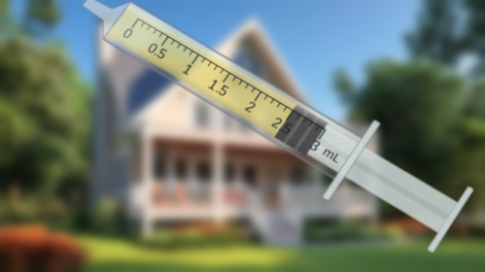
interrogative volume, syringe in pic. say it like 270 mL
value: 2.5 mL
